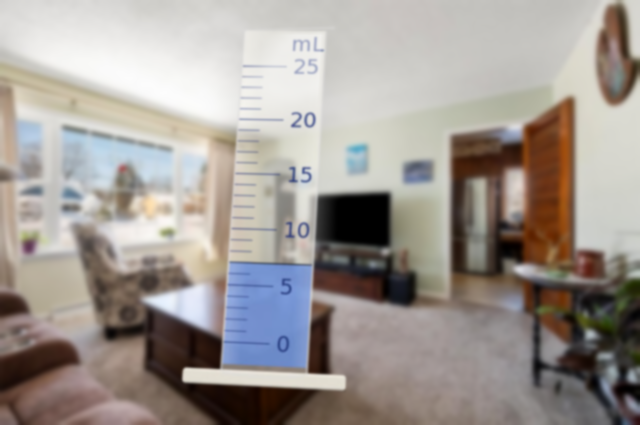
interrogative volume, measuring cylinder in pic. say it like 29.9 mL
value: 7 mL
